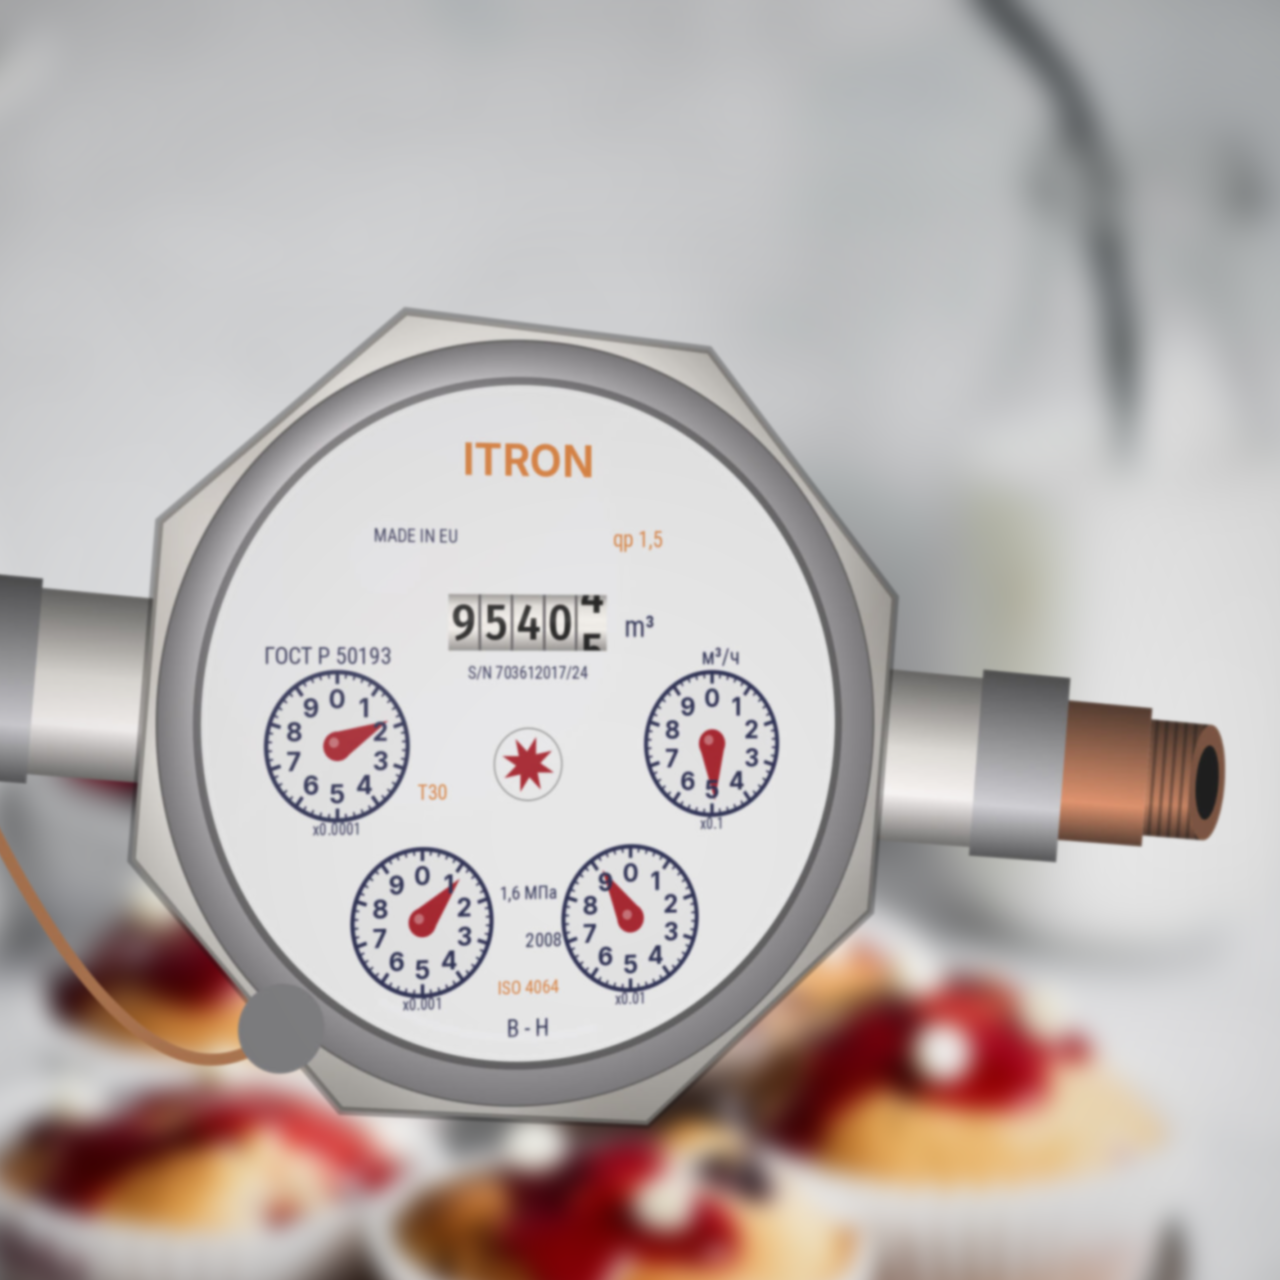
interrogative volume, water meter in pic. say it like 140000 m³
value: 95404.4911 m³
